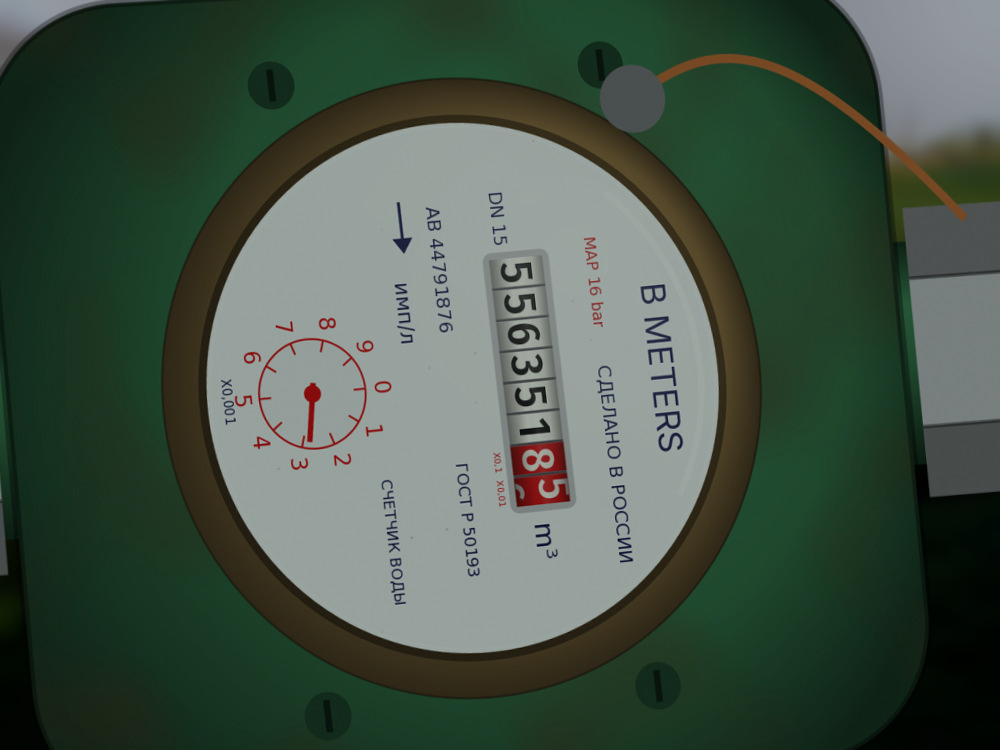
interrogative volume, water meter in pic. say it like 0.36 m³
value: 556351.852 m³
